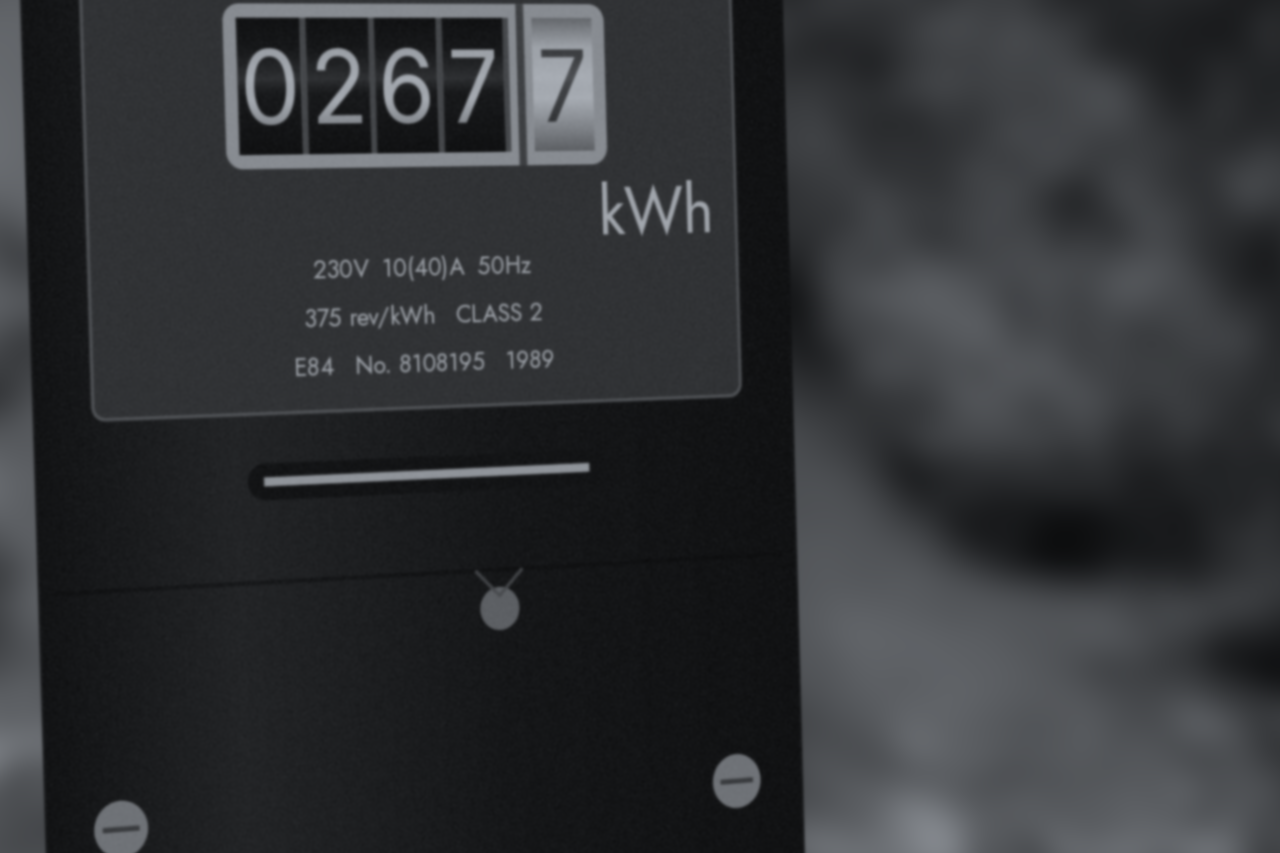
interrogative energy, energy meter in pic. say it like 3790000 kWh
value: 267.7 kWh
